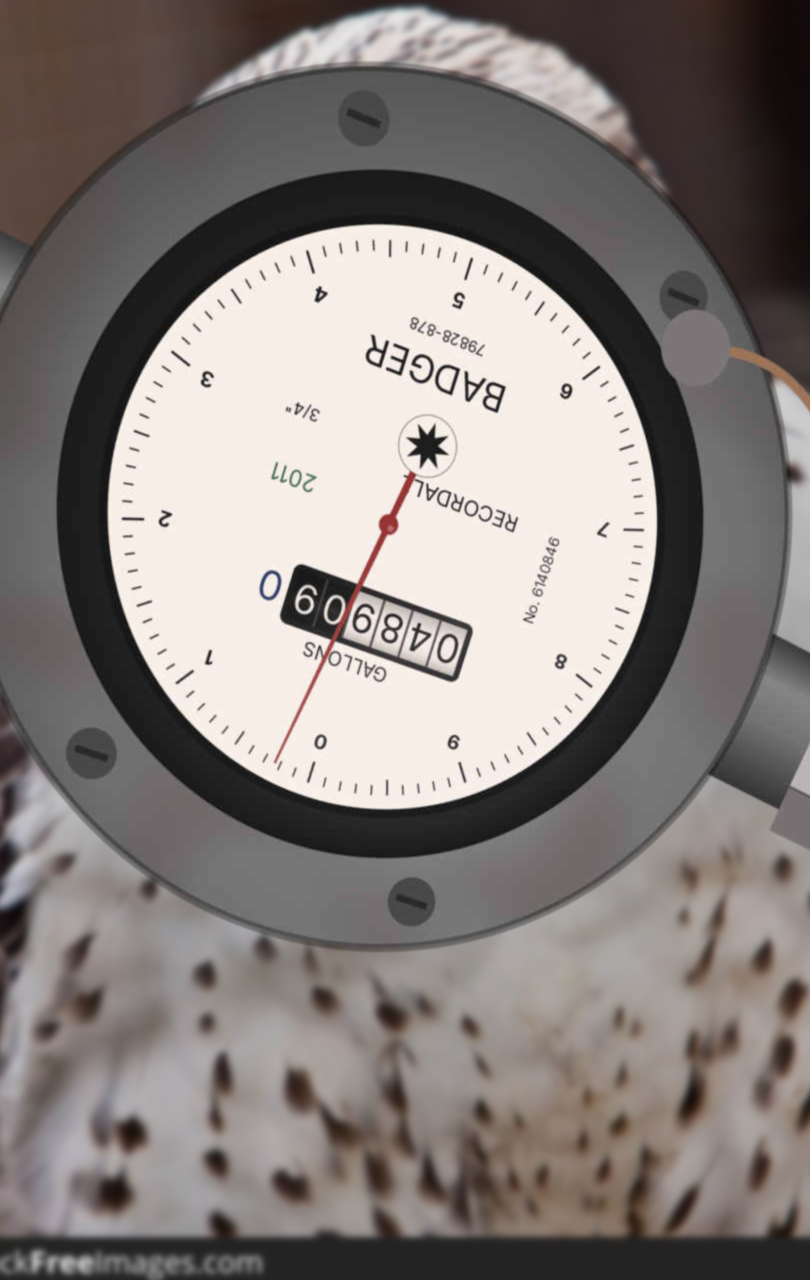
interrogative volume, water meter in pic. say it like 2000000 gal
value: 489090.2 gal
